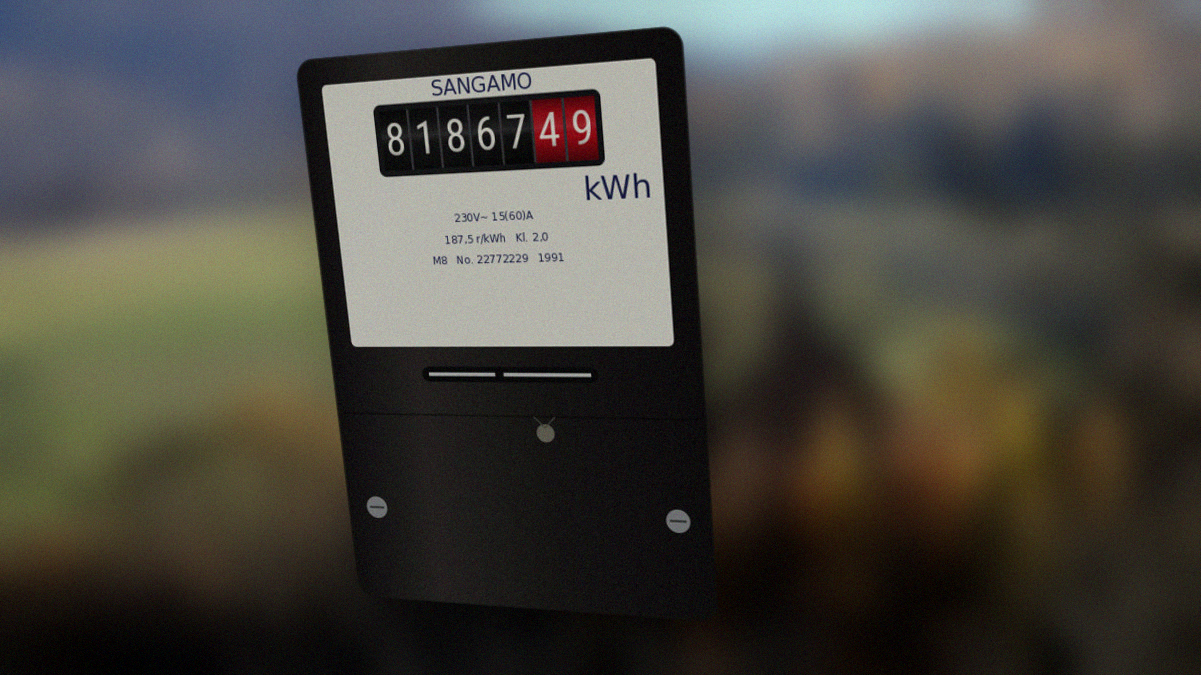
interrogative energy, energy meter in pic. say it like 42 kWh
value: 81867.49 kWh
